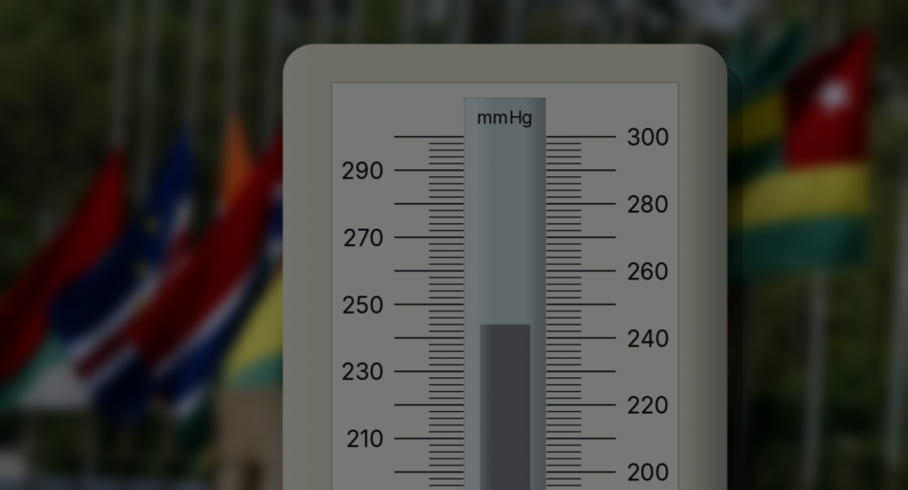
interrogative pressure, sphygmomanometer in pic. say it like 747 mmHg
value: 244 mmHg
